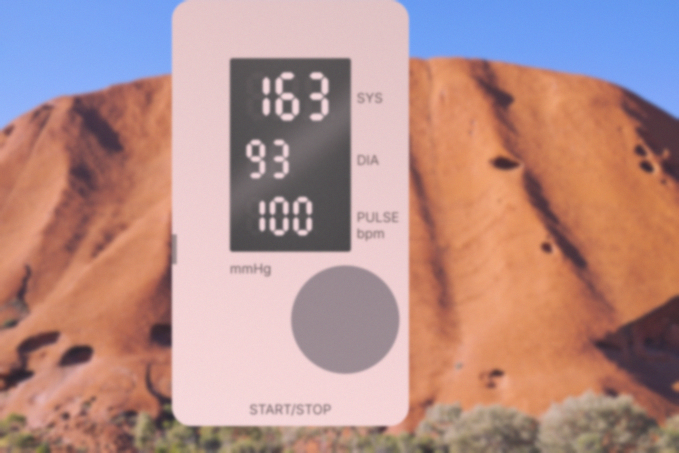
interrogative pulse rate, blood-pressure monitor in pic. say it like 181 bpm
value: 100 bpm
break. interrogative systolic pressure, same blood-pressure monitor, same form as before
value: 163 mmHg
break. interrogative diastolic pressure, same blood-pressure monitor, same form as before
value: 93 mmHg
